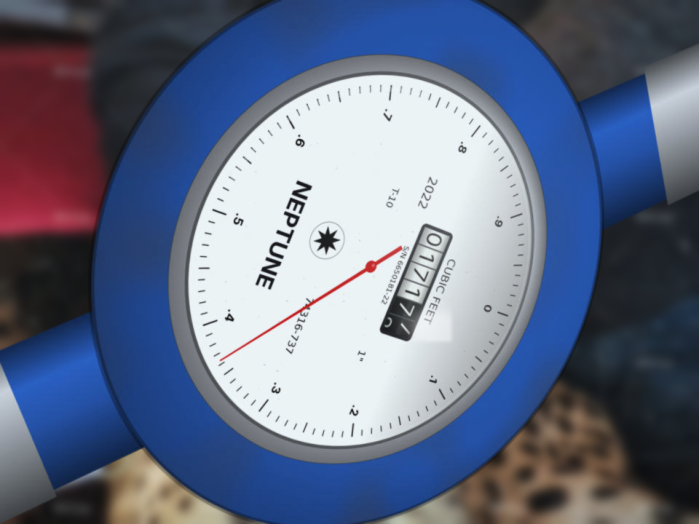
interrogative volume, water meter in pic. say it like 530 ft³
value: 17177.36 ft³
